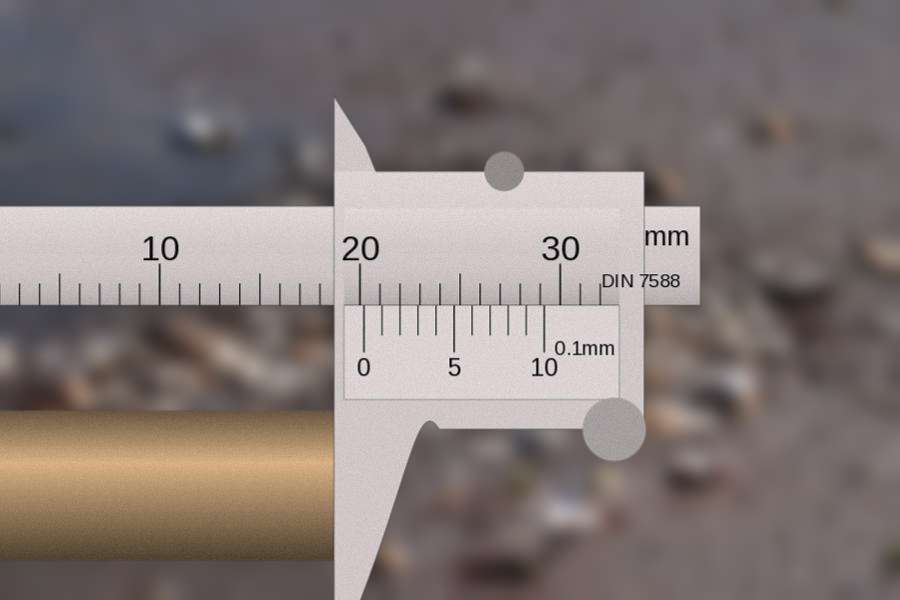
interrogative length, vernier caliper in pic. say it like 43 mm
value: 20.2 mm
